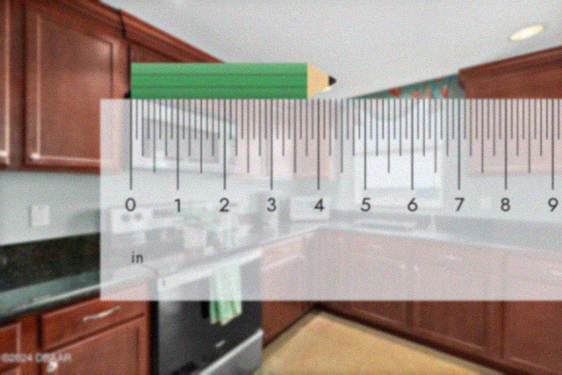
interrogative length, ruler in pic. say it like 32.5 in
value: 4.375 in
